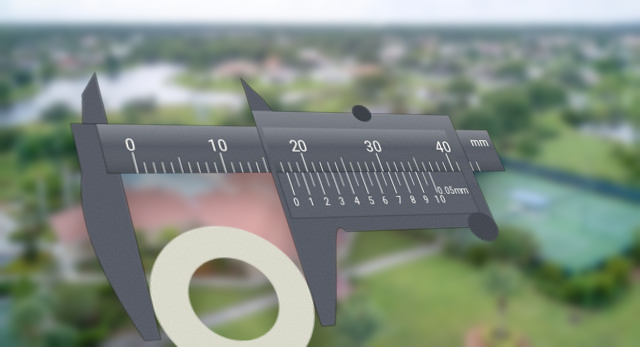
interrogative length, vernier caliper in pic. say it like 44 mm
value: 17.4 mm
